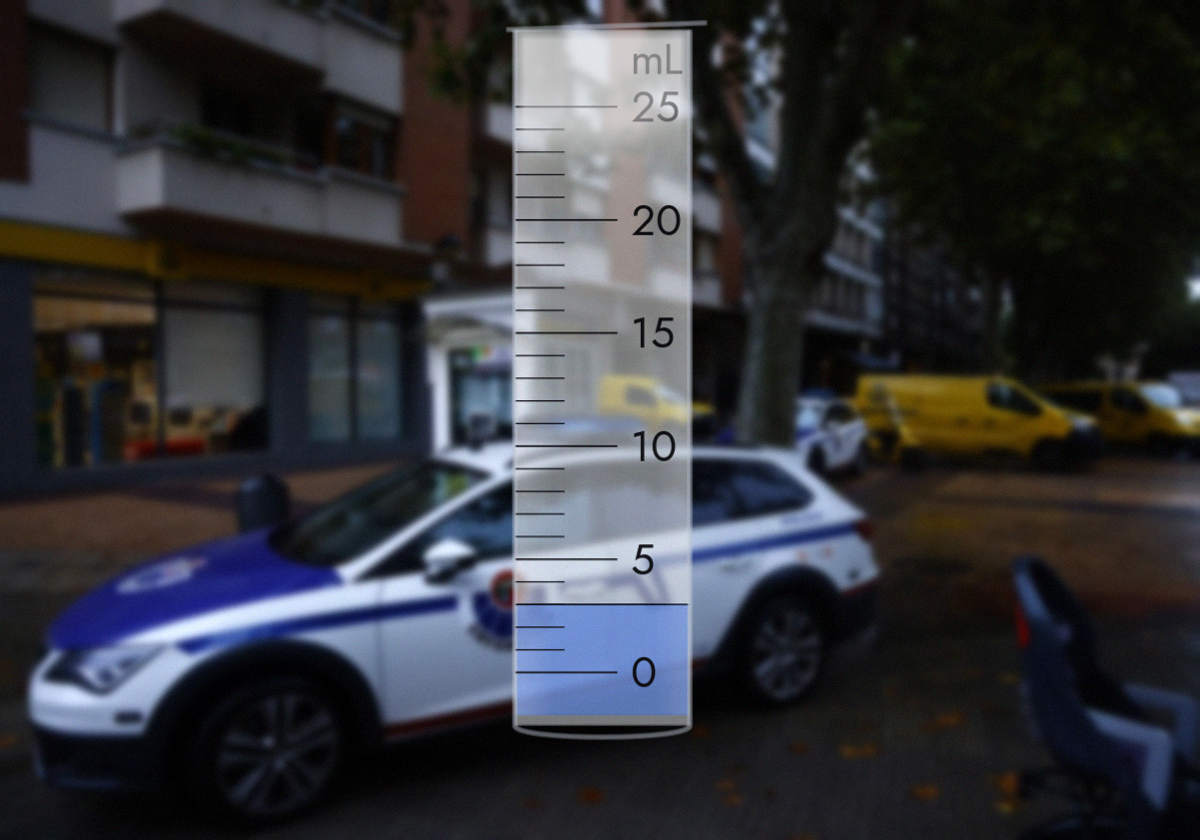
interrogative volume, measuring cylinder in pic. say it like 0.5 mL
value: 3 mL
